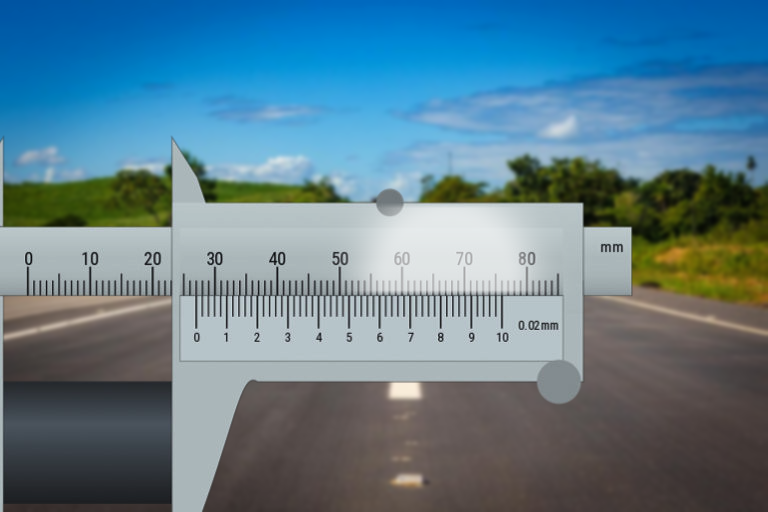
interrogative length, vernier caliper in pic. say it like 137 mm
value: 27.0 mm
